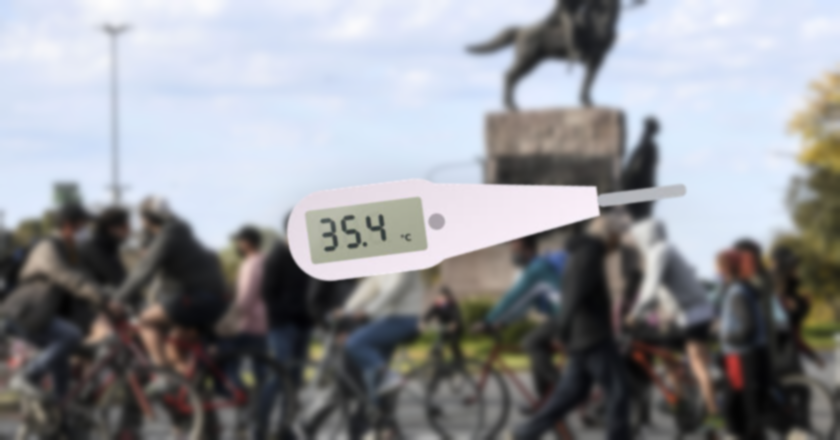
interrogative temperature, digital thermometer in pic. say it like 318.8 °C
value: 35.4 °C
